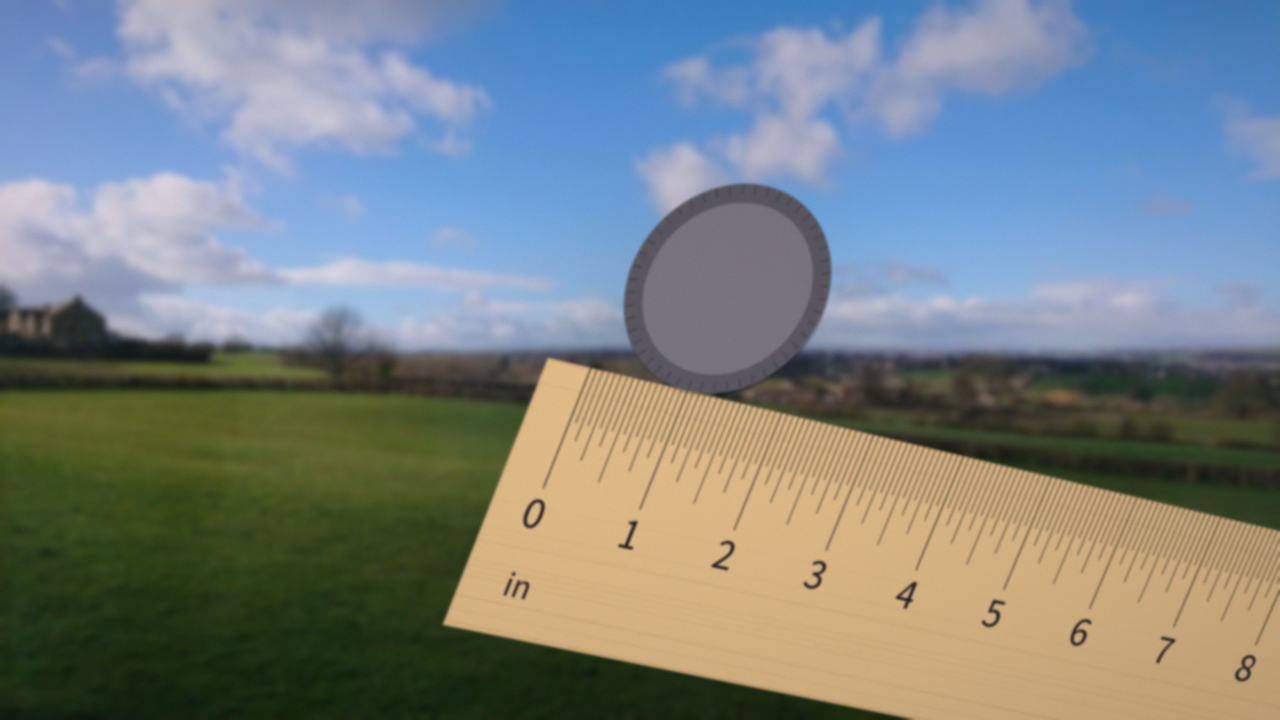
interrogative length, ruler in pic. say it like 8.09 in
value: 2 in
